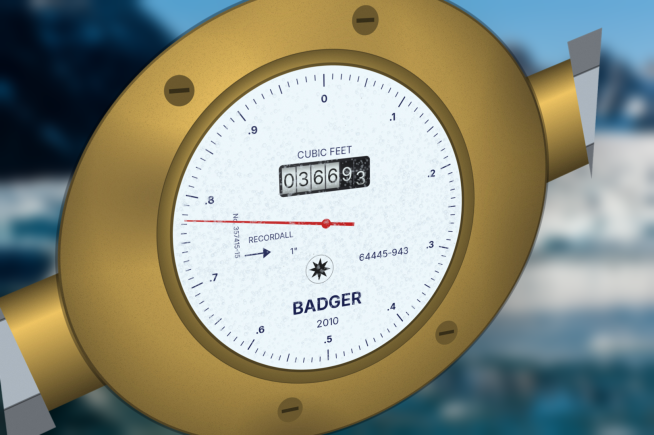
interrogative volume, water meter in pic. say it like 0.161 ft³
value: 36692.77 ft³
